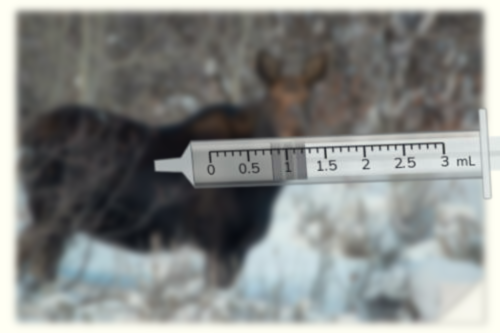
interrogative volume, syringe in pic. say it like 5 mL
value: 0.8 mL
